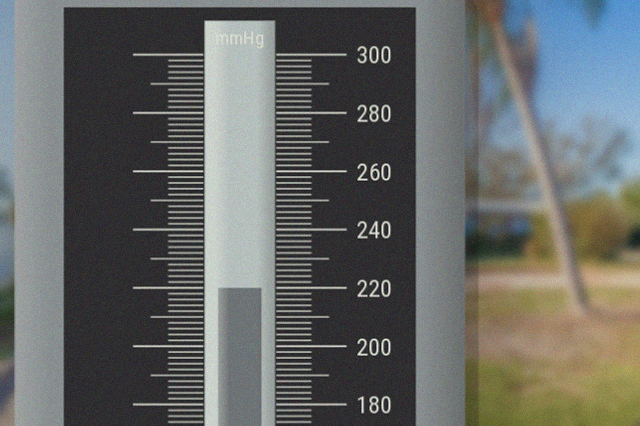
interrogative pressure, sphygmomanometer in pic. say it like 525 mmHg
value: 220 mmHg
